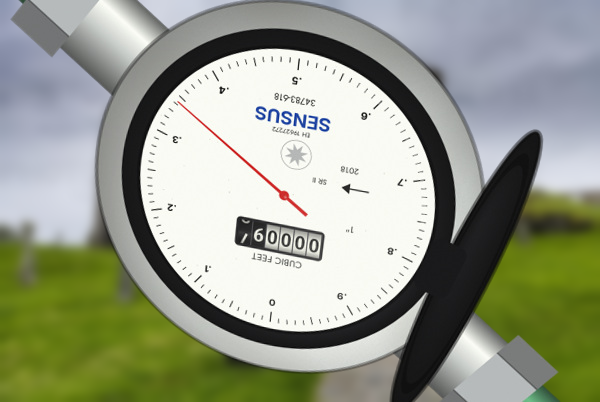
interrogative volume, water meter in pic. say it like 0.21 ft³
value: 97.34 ft³
